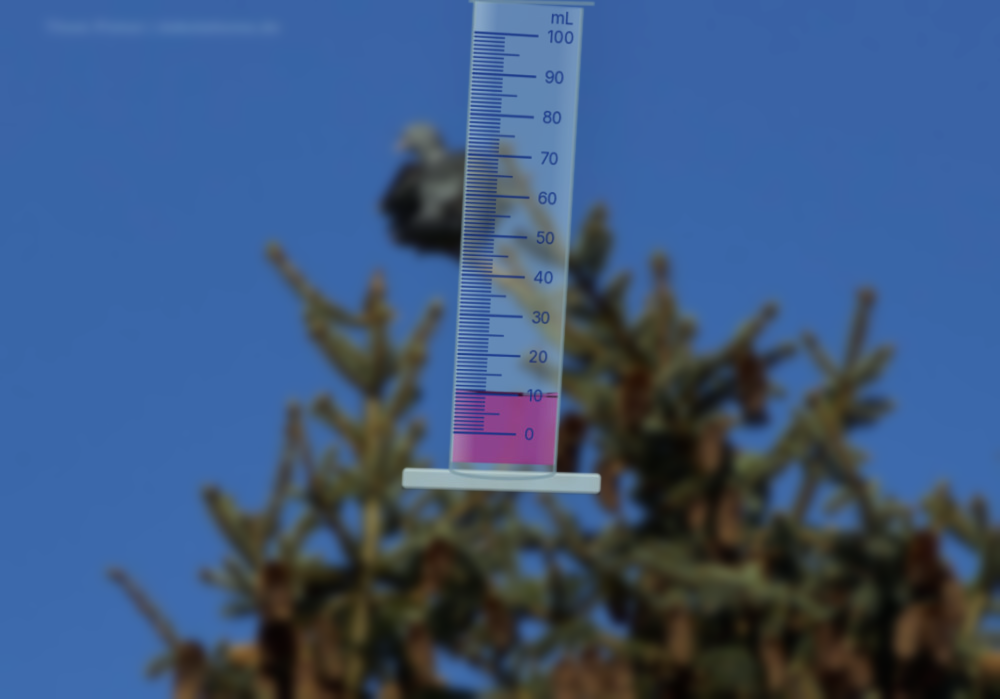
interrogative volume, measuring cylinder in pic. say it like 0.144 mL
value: 10 mL
